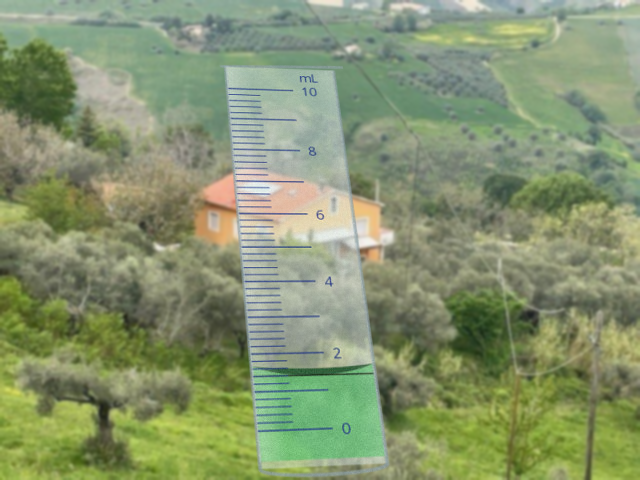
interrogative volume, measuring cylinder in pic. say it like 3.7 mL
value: 1.4 mL
